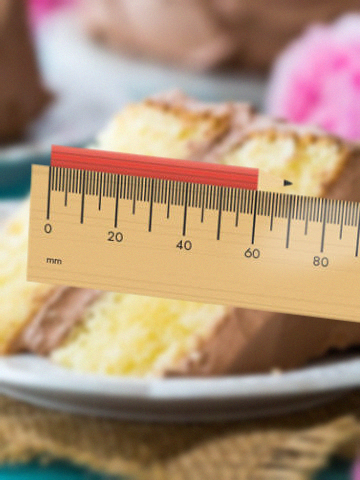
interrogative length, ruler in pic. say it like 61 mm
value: 70 mm
